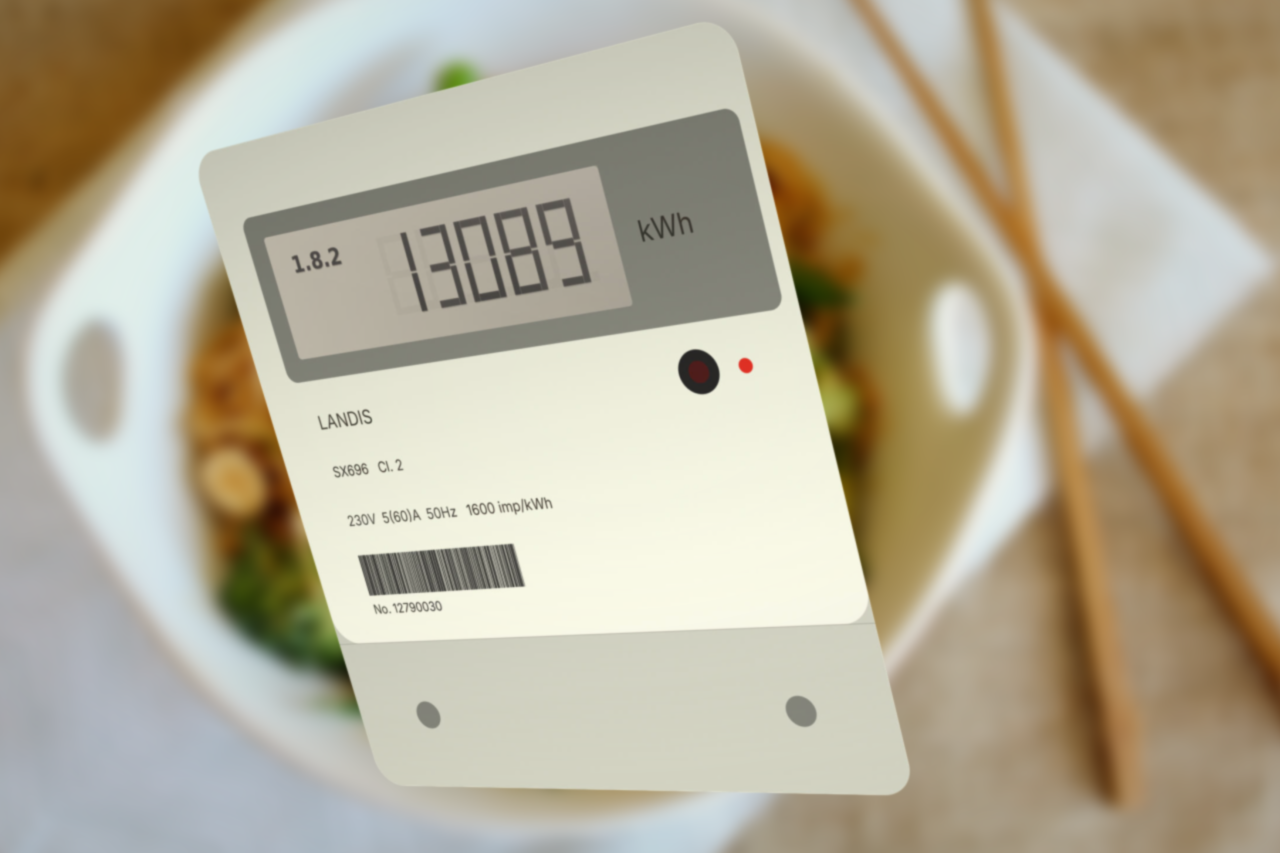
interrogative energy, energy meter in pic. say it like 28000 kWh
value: 13089 kWh
